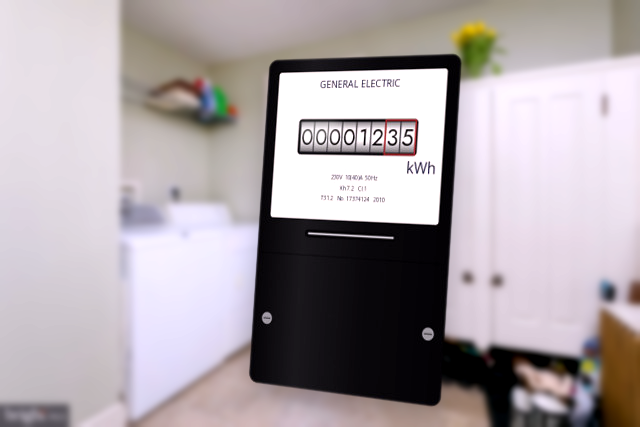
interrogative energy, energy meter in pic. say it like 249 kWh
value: 12.35 kWh
